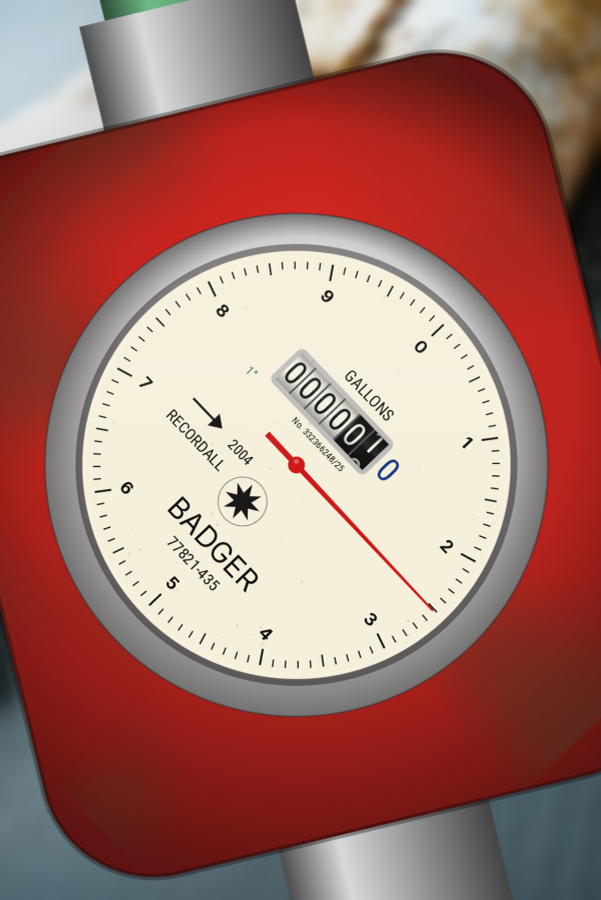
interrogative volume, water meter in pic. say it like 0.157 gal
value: 12.5 gal
